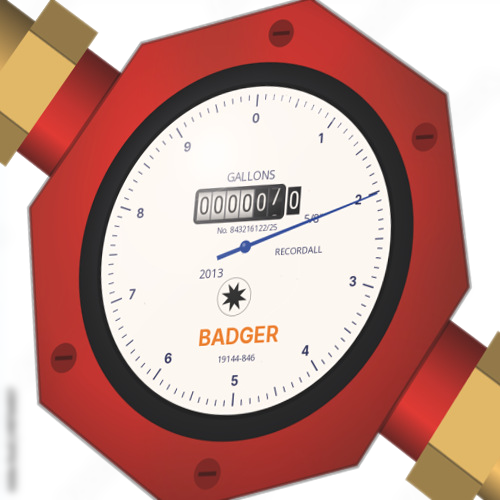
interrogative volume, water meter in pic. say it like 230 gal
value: 72.0 gal
